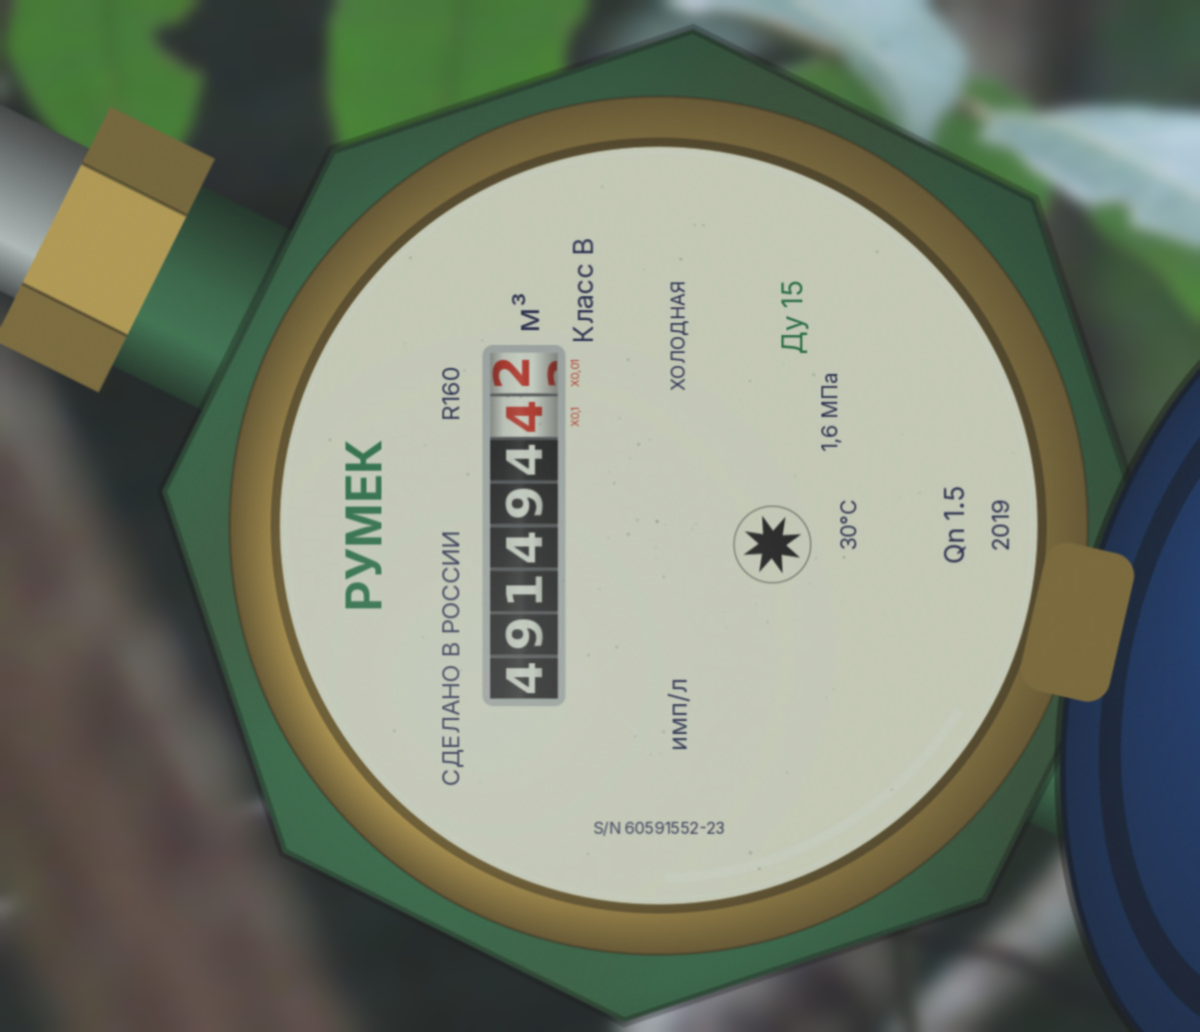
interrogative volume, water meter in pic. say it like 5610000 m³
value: 491494.42 m³
